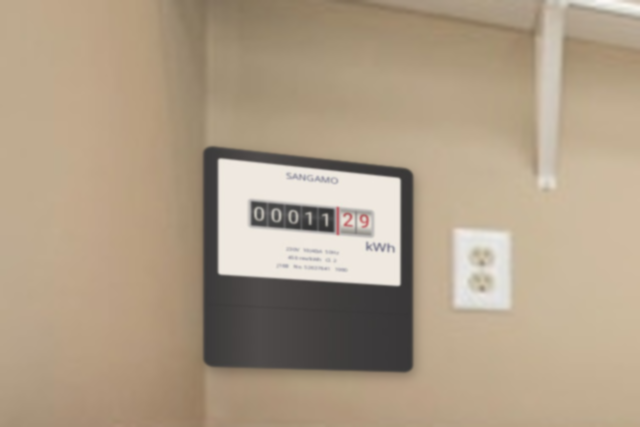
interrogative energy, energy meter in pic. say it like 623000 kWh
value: 11.29 kWh
